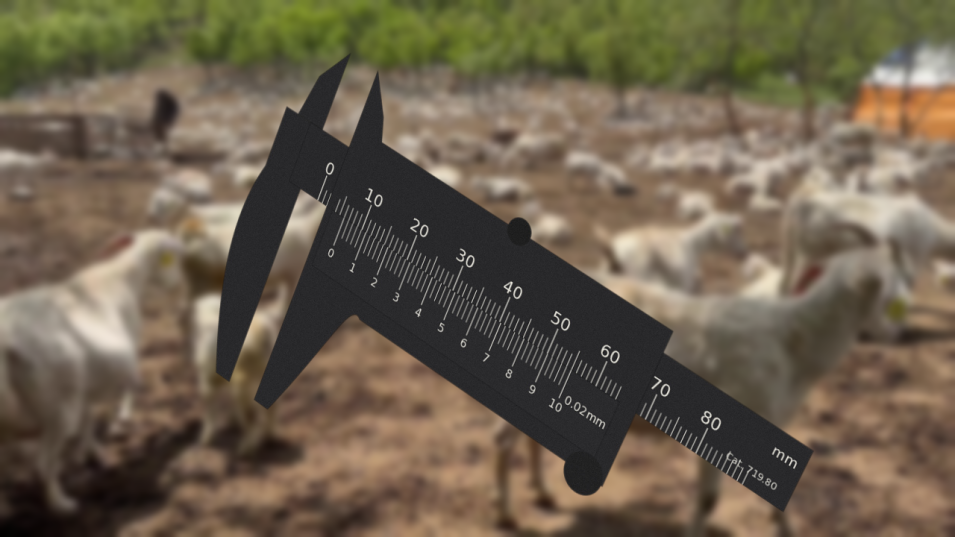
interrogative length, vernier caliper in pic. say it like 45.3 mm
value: 6.0 mm
